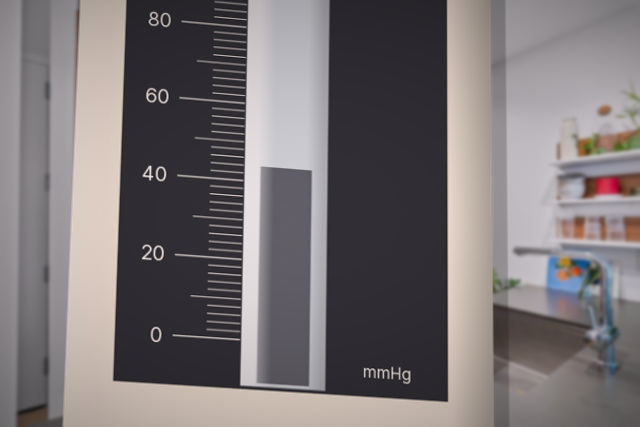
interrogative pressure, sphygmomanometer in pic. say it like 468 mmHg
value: 44 mmHg
